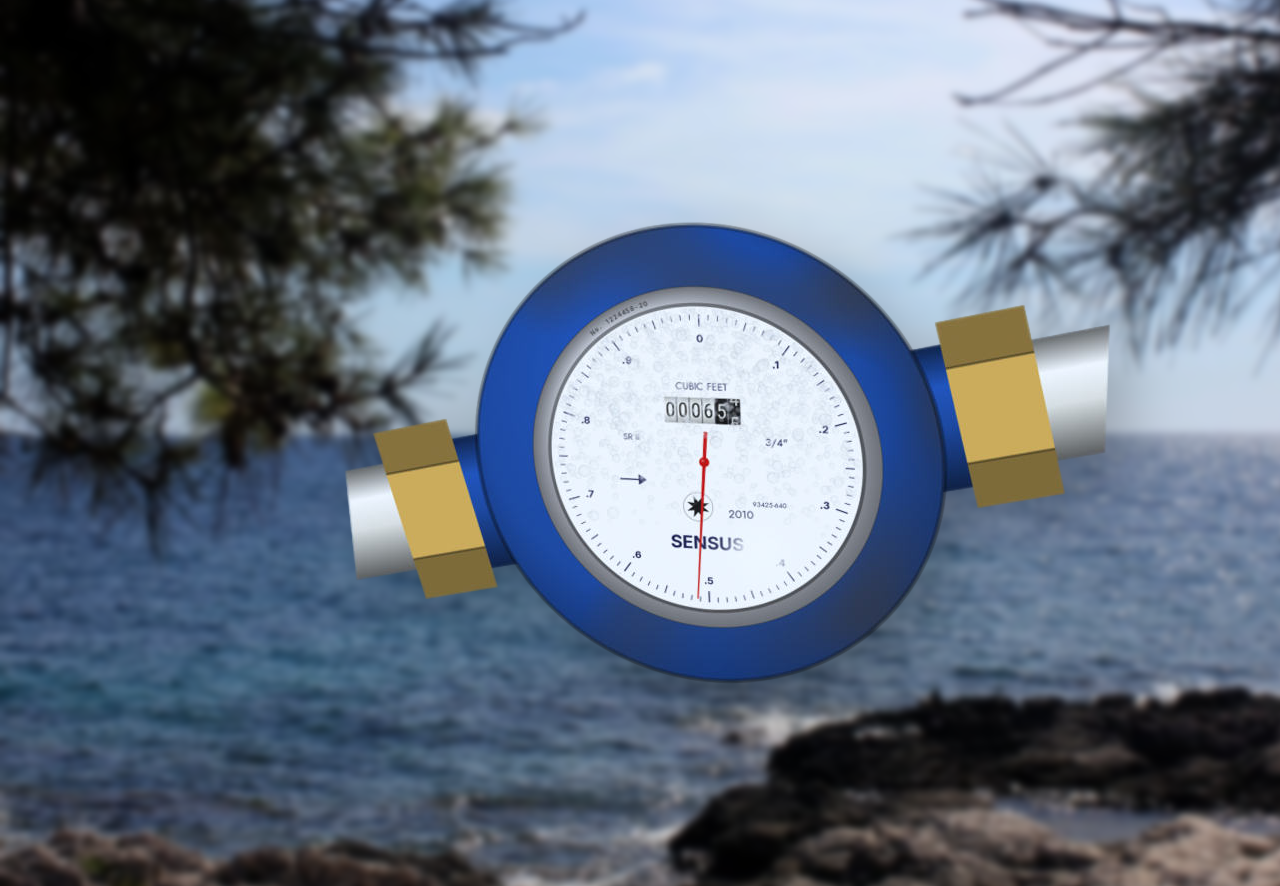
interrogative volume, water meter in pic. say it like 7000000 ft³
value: 654.51 ft³
